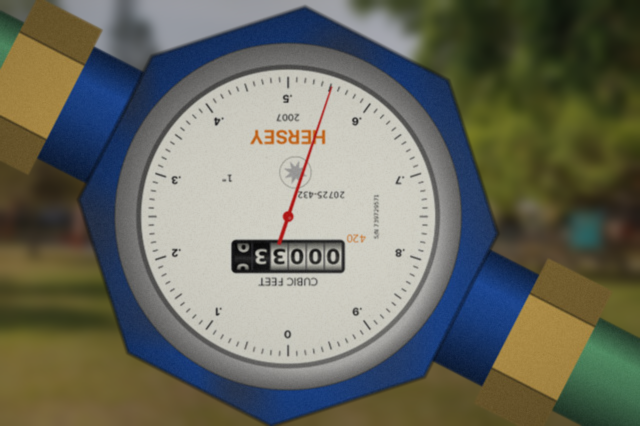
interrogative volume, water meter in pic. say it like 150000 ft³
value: 338.55 ft³
